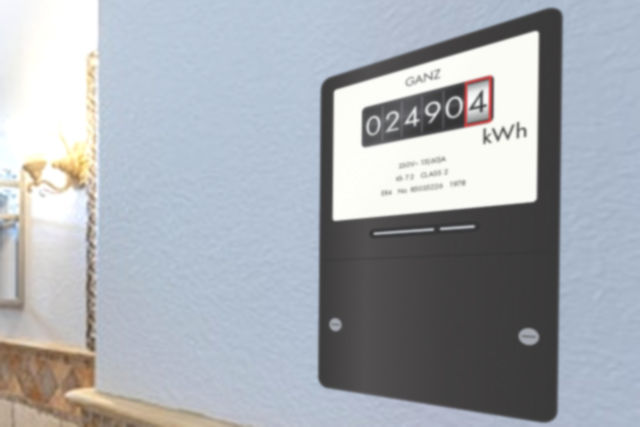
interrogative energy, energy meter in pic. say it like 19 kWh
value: 2490.4 kWh
